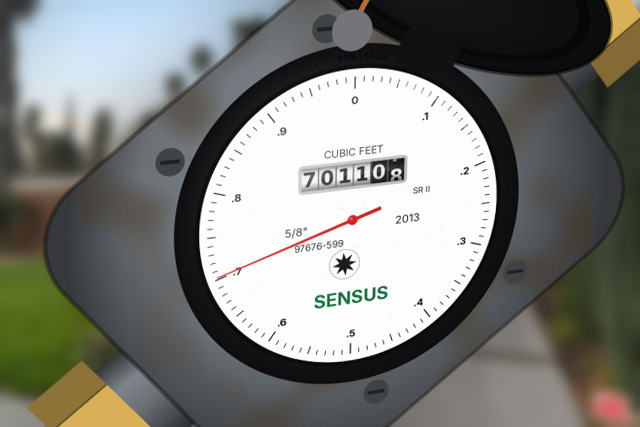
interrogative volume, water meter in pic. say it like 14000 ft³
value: 701107.70 ft³
